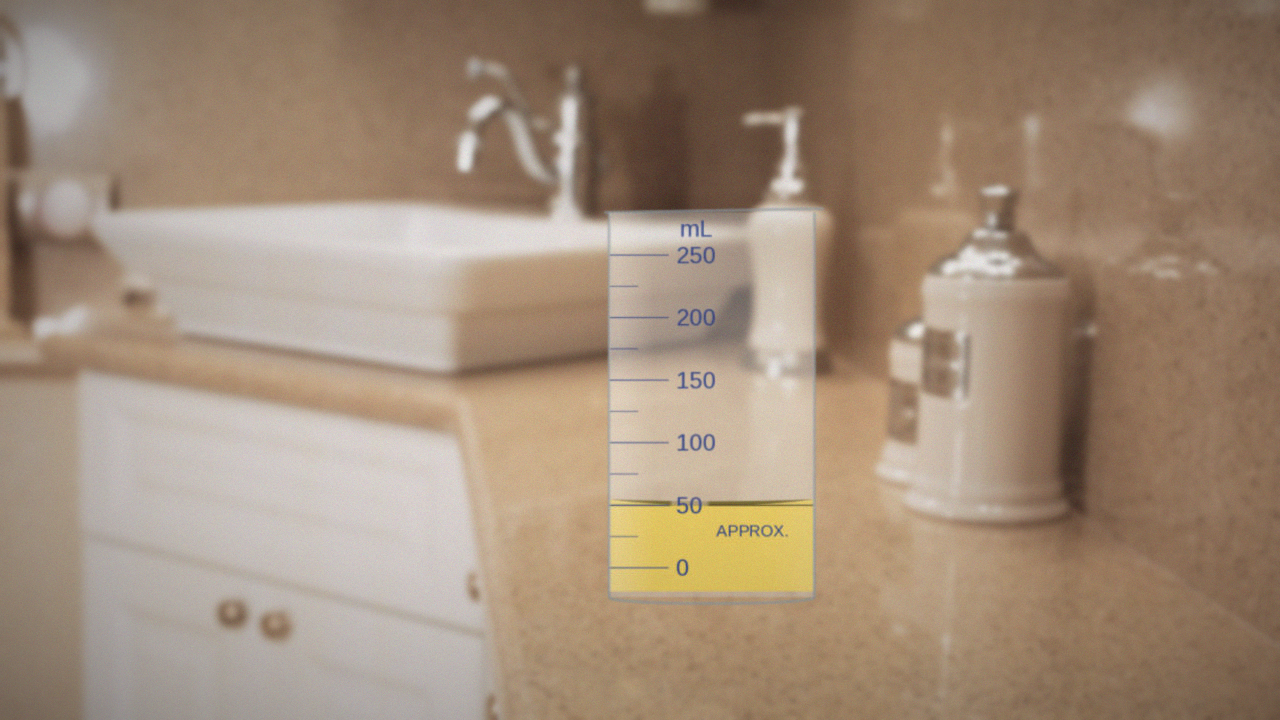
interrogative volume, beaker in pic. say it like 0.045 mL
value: 50 mL
